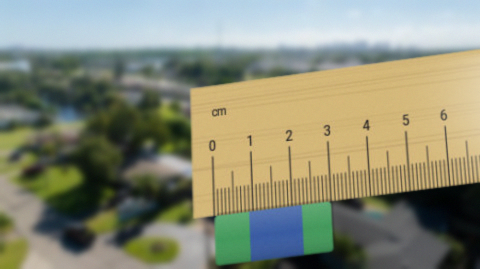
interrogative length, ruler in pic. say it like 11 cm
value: 3 cm
